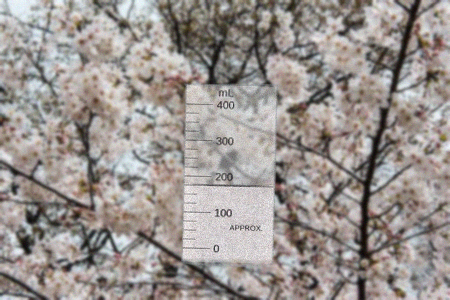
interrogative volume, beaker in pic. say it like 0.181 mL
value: 175 mL
